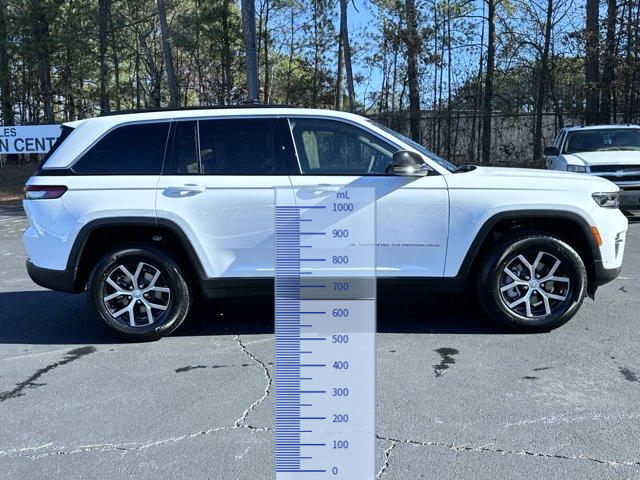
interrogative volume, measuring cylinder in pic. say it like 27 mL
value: 650 mL
